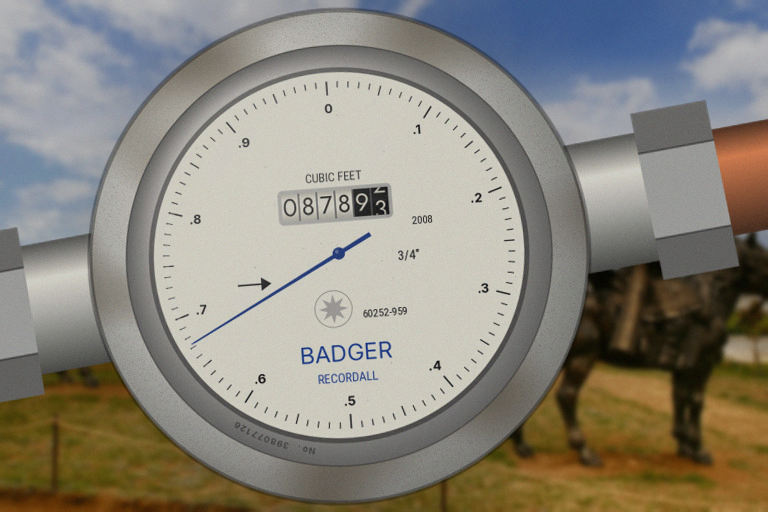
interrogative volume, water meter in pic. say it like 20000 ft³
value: 87892.67 ft³
